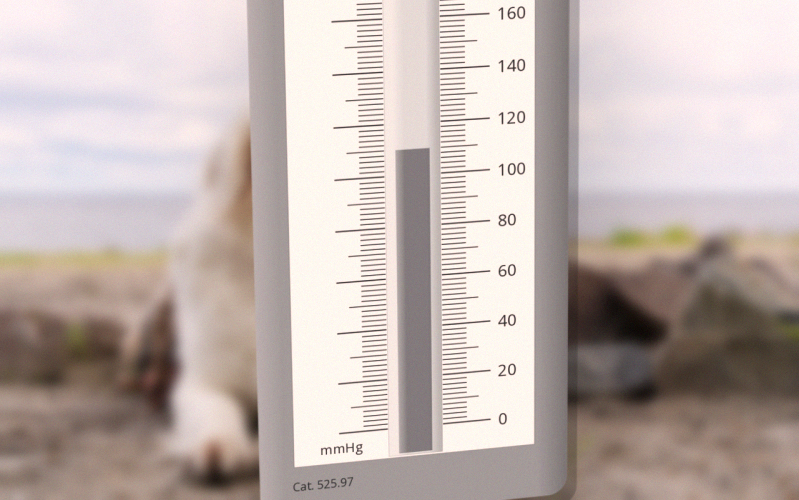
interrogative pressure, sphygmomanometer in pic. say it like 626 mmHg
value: 110 mmHg
